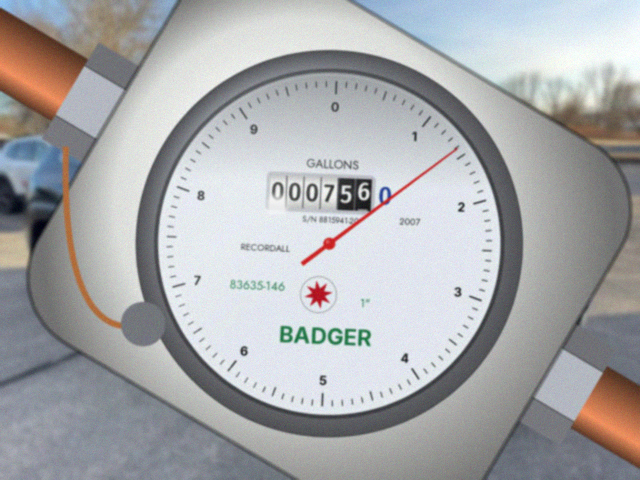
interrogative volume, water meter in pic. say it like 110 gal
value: 7561.4 gal
